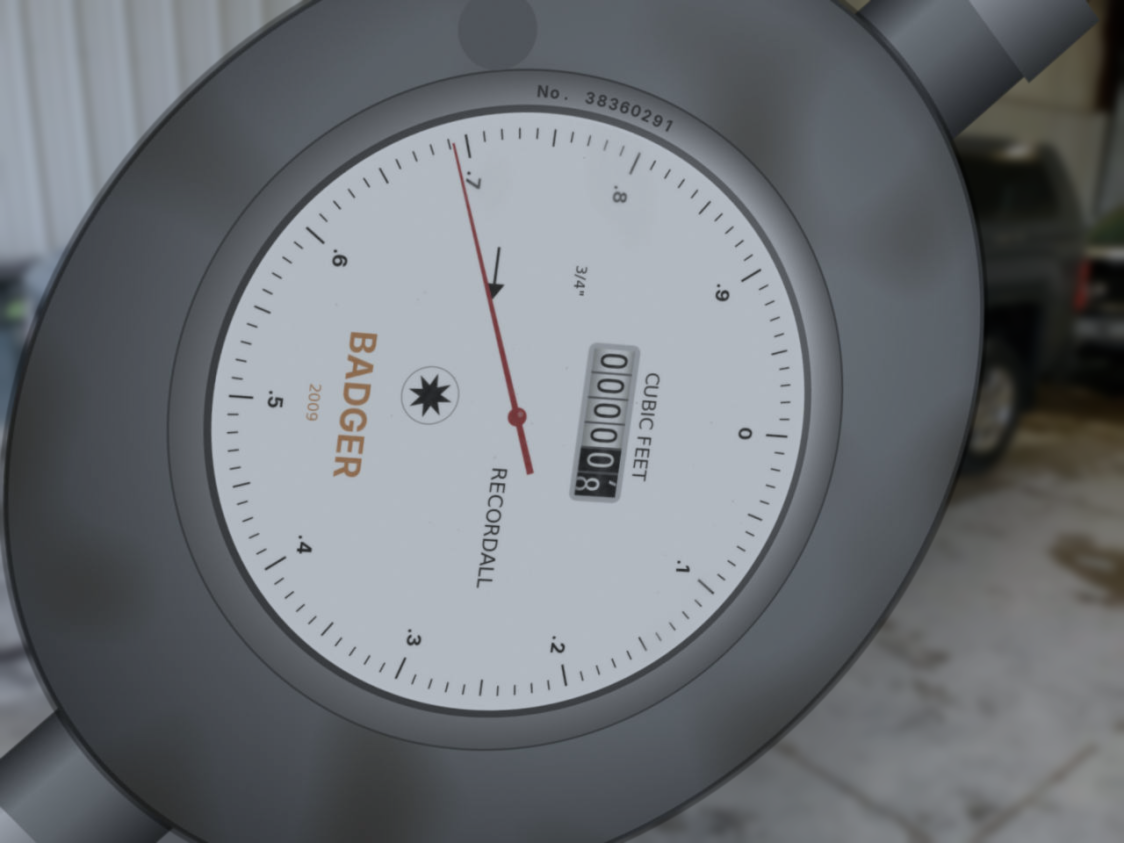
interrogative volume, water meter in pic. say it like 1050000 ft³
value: 7.69 ft³
